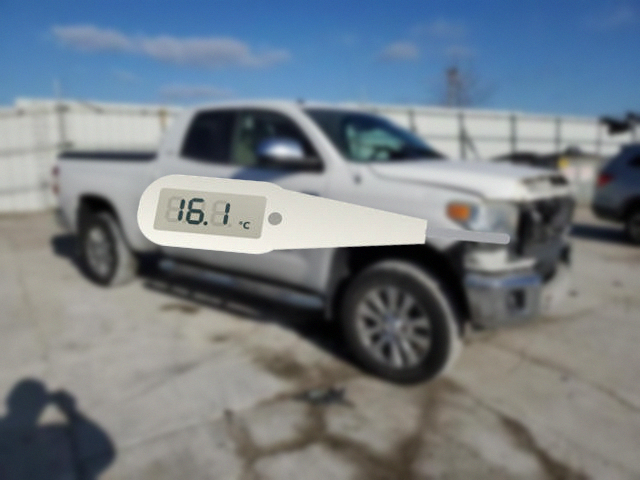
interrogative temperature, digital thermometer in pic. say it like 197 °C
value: 16.1 °C
